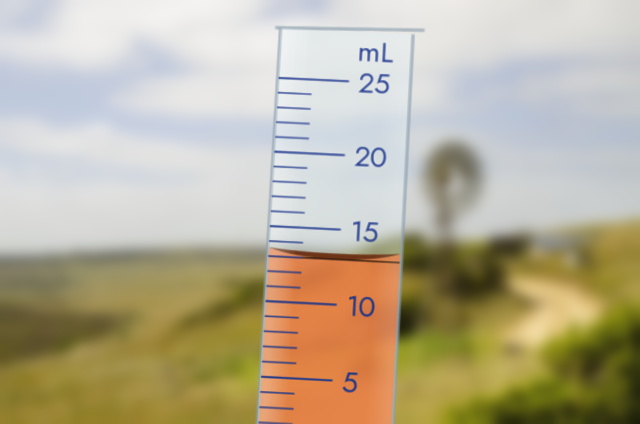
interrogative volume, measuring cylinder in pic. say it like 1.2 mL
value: 13 mL
